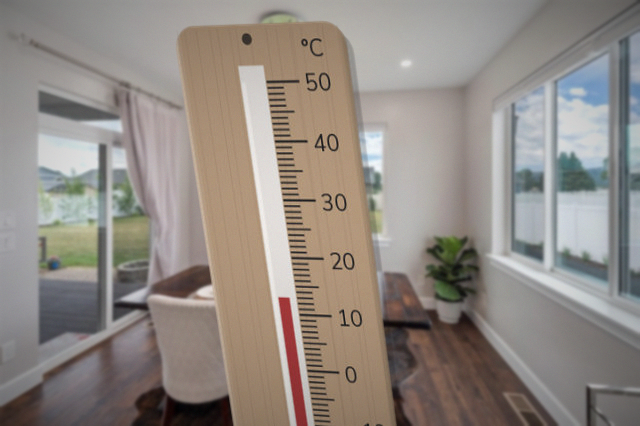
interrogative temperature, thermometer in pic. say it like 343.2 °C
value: 13 °C
